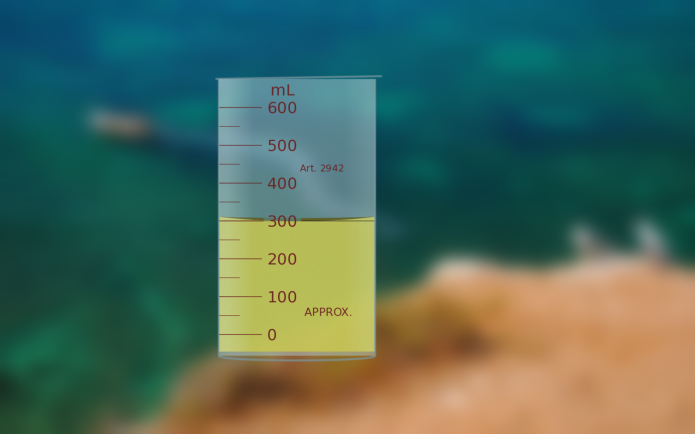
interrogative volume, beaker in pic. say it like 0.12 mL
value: 300 mL
